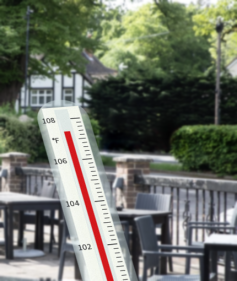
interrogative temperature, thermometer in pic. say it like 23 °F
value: 107.4 °F
